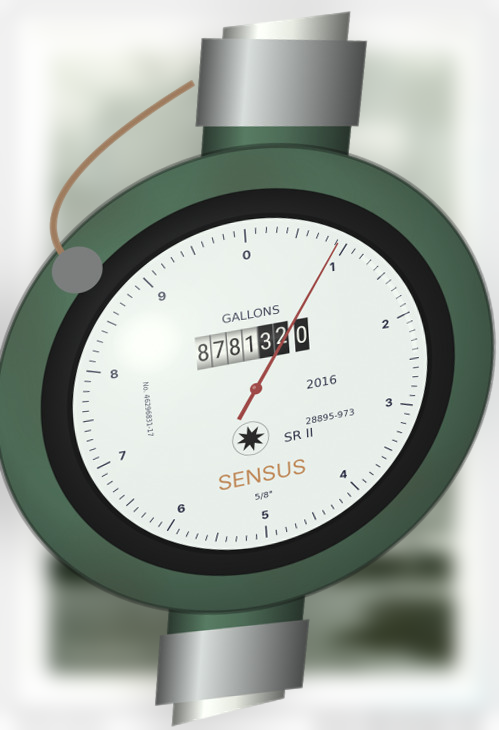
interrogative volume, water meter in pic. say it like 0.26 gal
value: 8781320.9 gal
